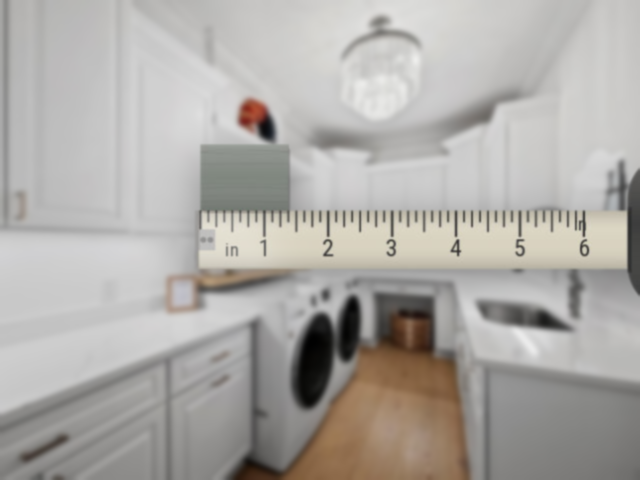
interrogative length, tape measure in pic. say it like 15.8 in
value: 1.375 in
